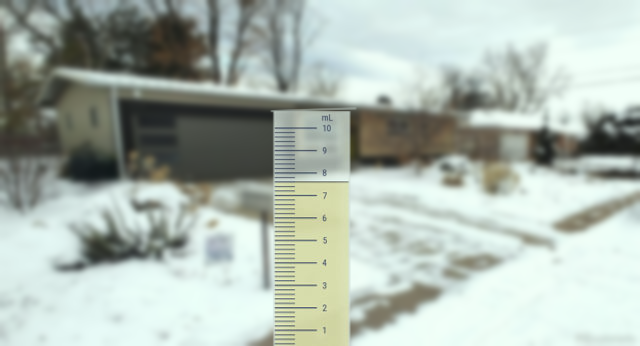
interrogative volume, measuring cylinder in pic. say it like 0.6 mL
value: 7.6 mL
